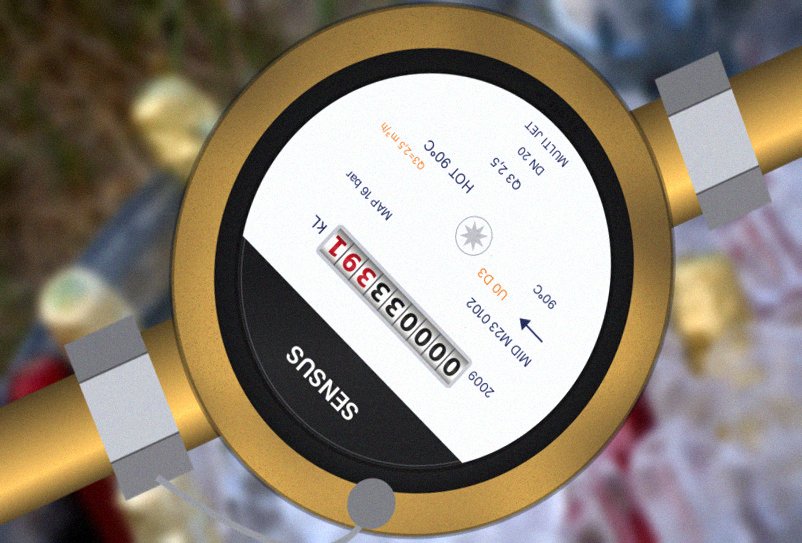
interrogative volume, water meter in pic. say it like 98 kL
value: 33.391 kL
